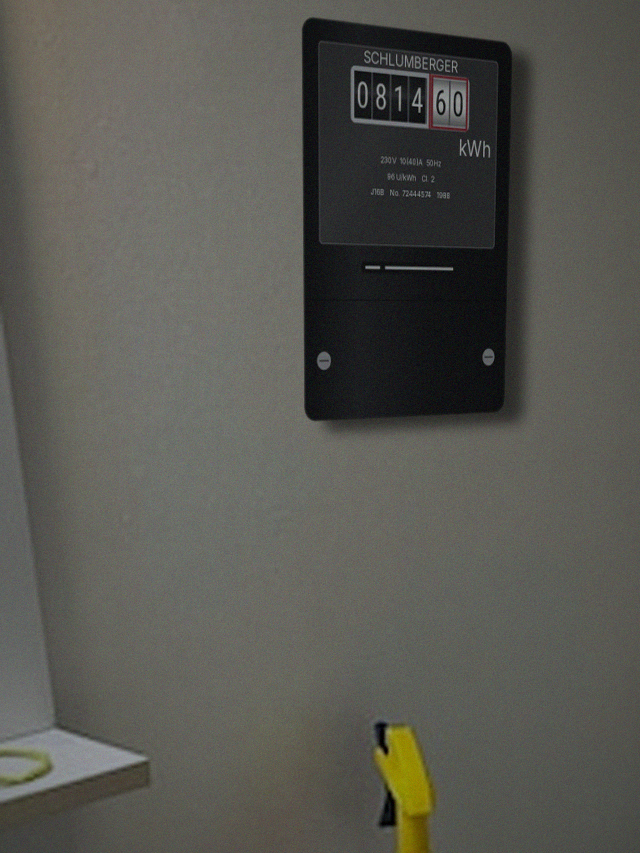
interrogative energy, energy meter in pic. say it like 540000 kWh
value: 814.60 kWh
